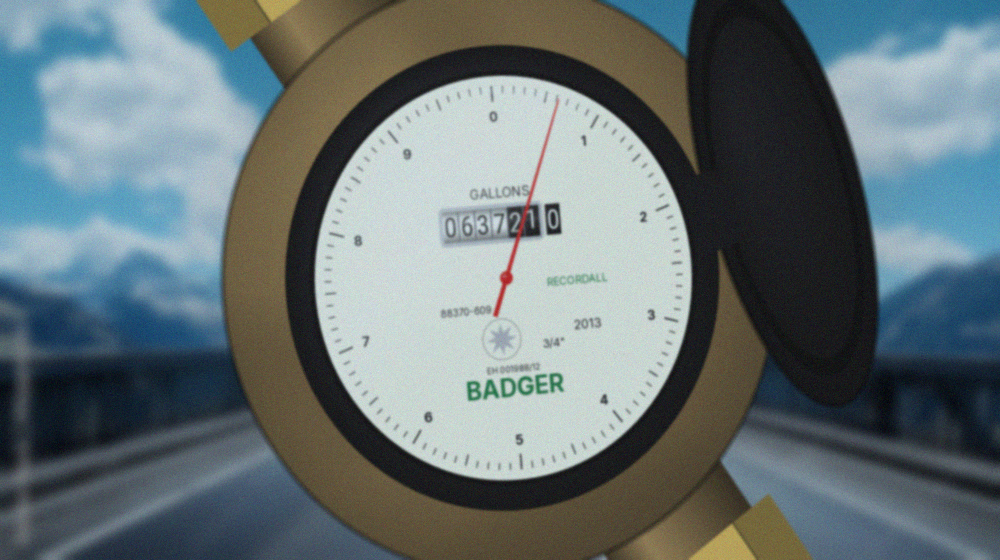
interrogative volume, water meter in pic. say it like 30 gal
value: 637210.6 gal
